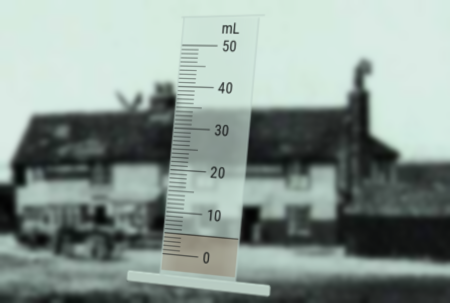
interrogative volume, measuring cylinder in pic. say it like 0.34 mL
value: 5 mL
